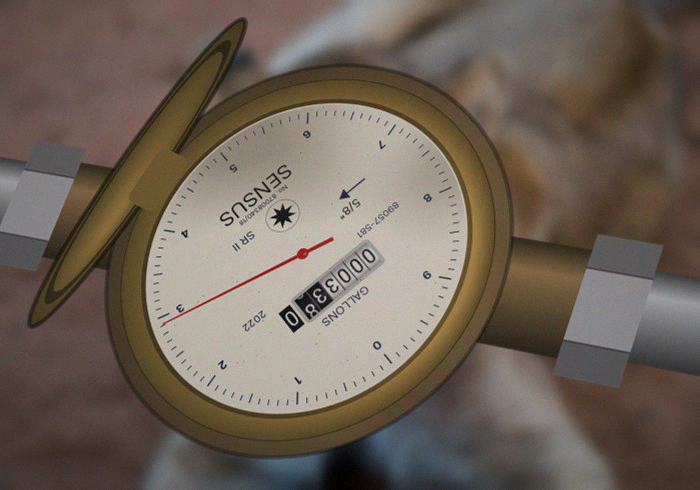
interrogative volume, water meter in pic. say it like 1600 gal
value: 3382.9 gal
